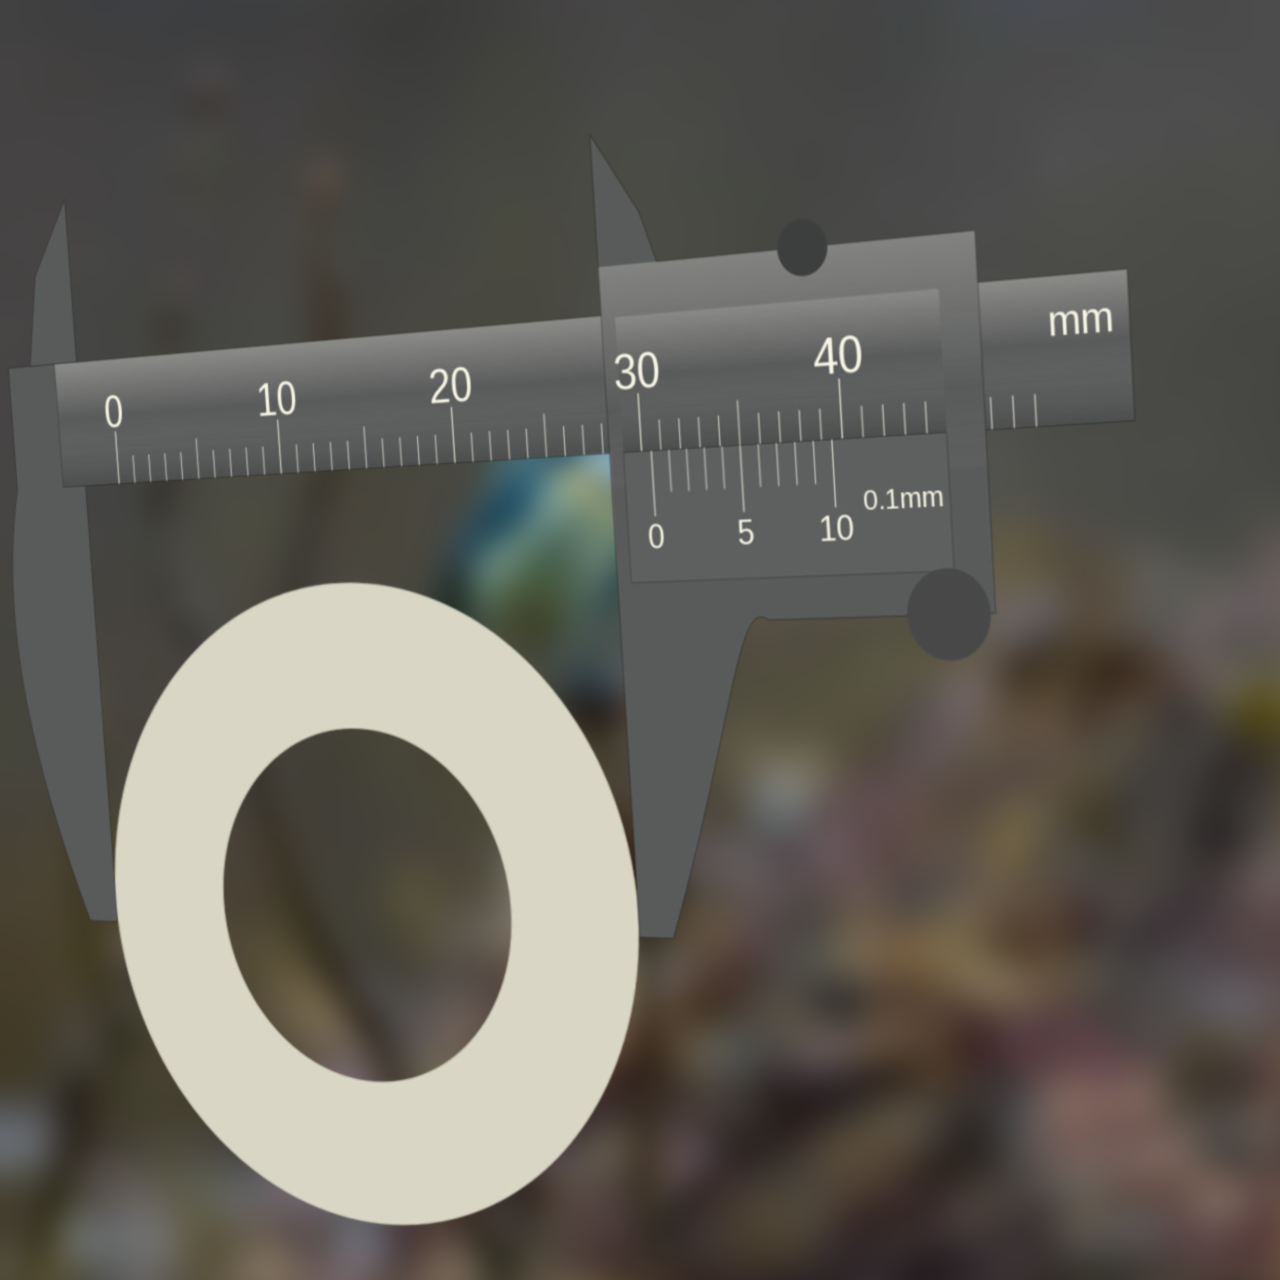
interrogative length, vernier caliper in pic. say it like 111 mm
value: 30.5 mm
